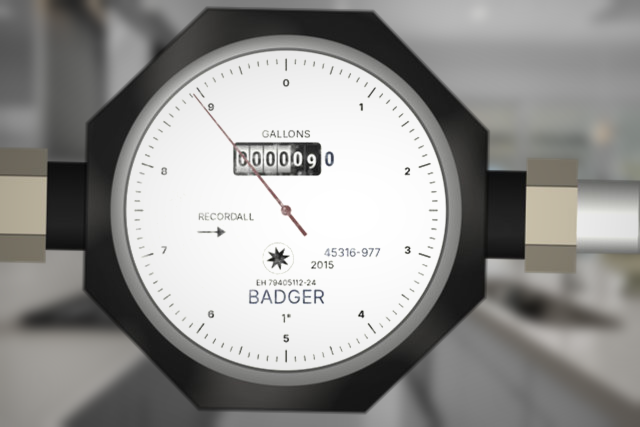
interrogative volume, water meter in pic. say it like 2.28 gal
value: 88.9 gal
